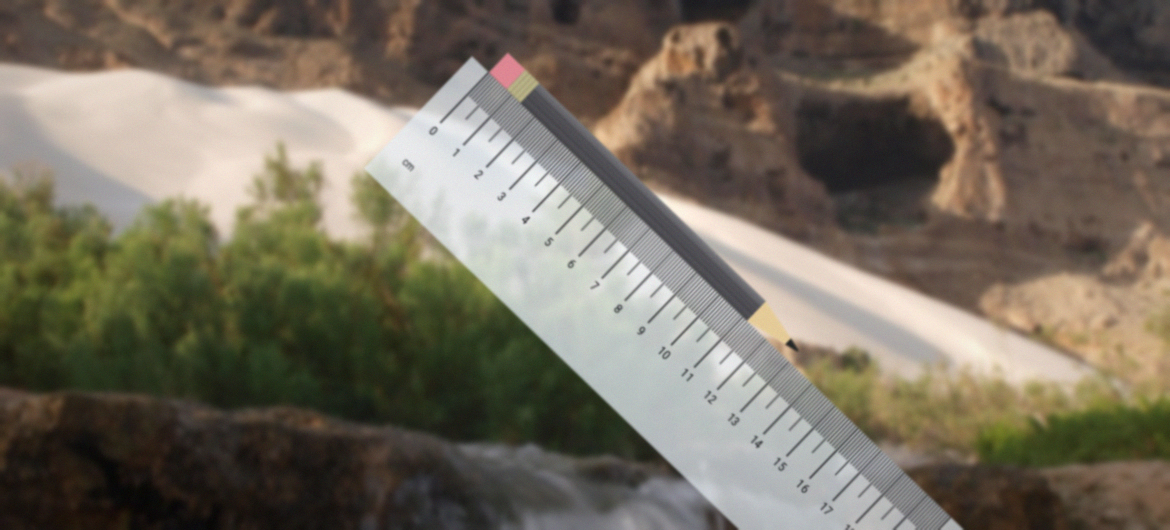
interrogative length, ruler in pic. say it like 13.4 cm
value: 13 cm
